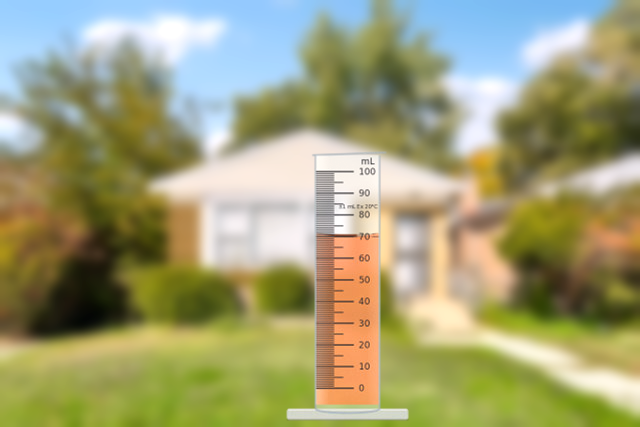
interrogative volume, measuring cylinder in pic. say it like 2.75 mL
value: 70 mL
